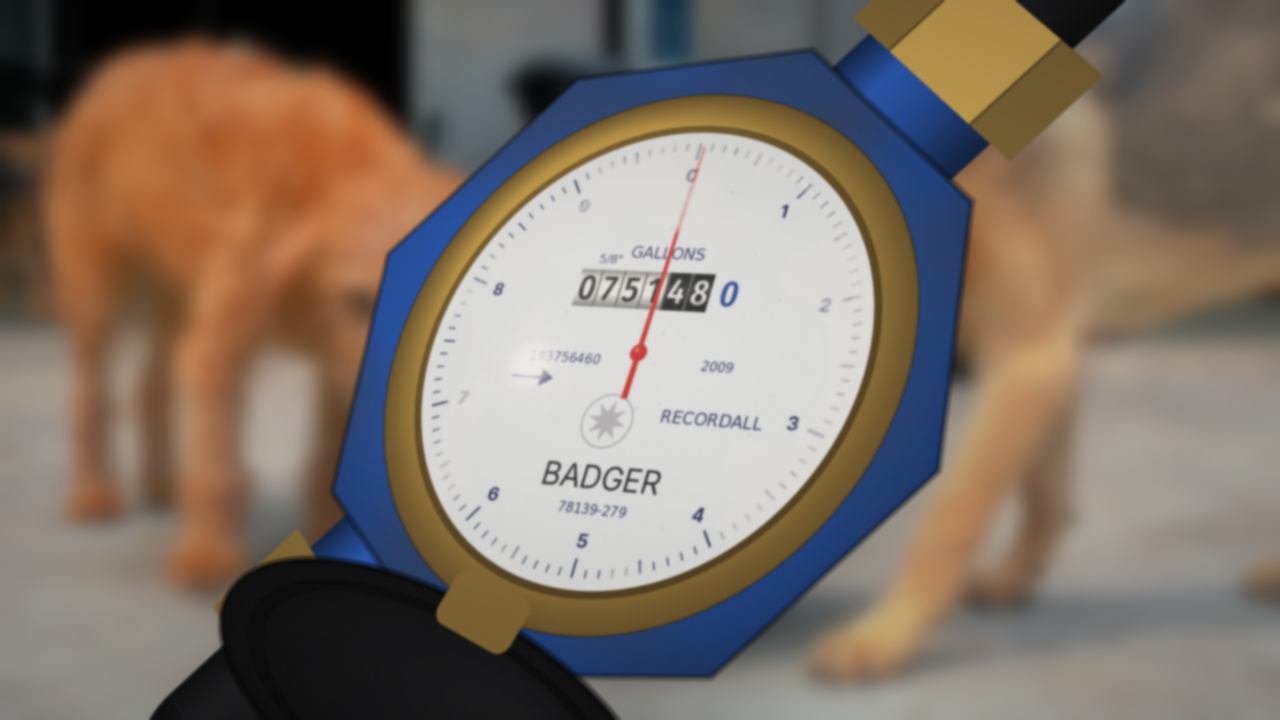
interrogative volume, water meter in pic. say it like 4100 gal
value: 751480.0 gal
